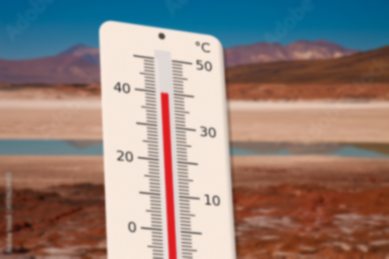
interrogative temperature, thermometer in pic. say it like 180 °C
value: 40 °C
